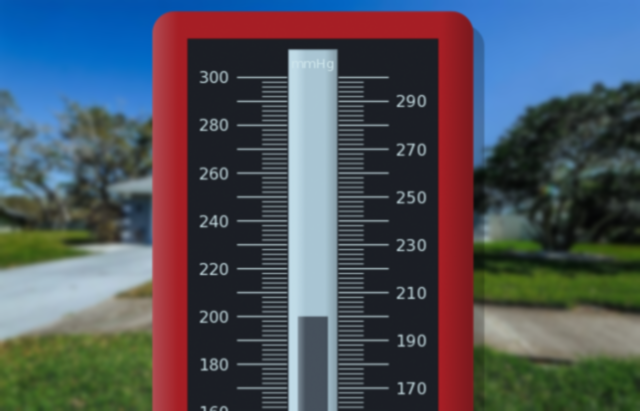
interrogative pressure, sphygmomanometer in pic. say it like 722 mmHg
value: 200 mmHg
